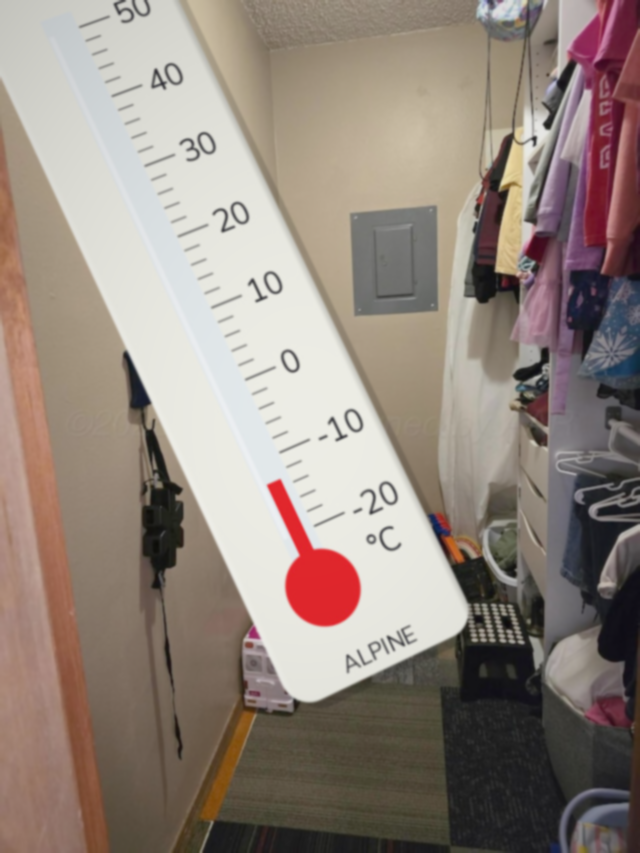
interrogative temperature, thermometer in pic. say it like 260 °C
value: -13 °C
